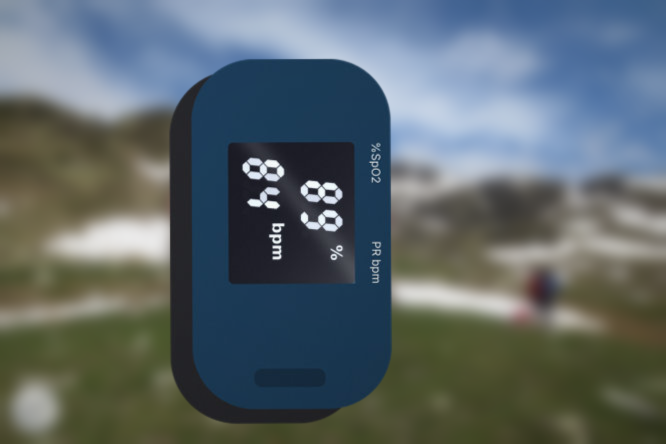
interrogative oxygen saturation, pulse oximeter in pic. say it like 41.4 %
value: 89 %
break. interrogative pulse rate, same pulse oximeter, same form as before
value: 84 bpm
